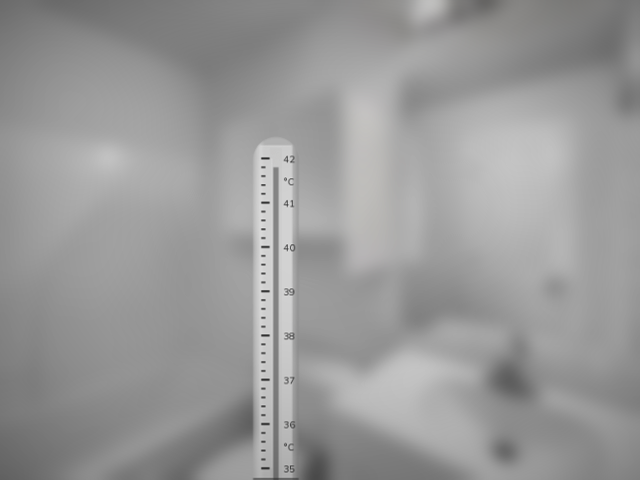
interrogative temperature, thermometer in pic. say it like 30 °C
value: 41.8 °C
